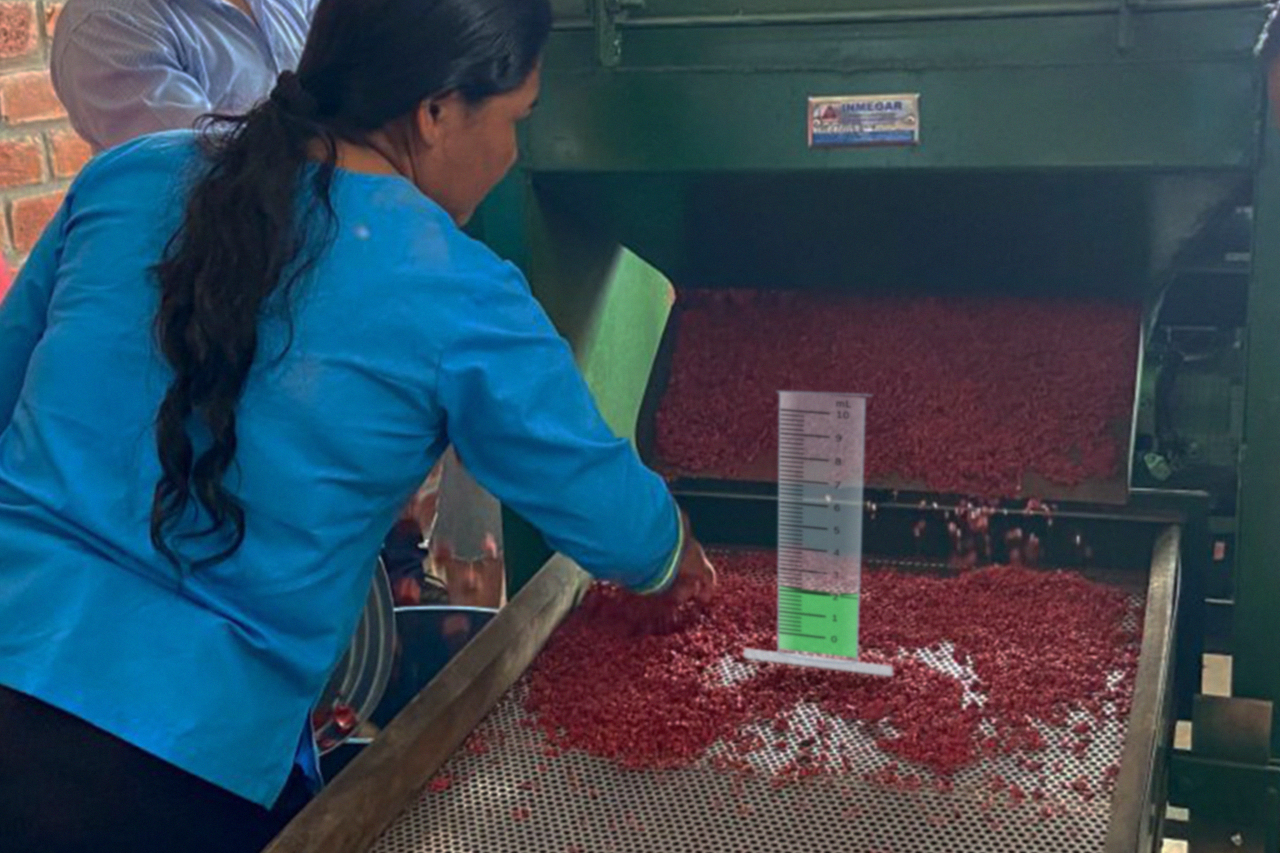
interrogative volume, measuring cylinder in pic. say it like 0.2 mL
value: 2 mL
